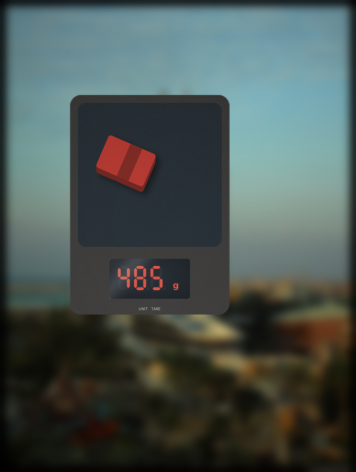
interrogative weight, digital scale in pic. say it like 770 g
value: 485 g
